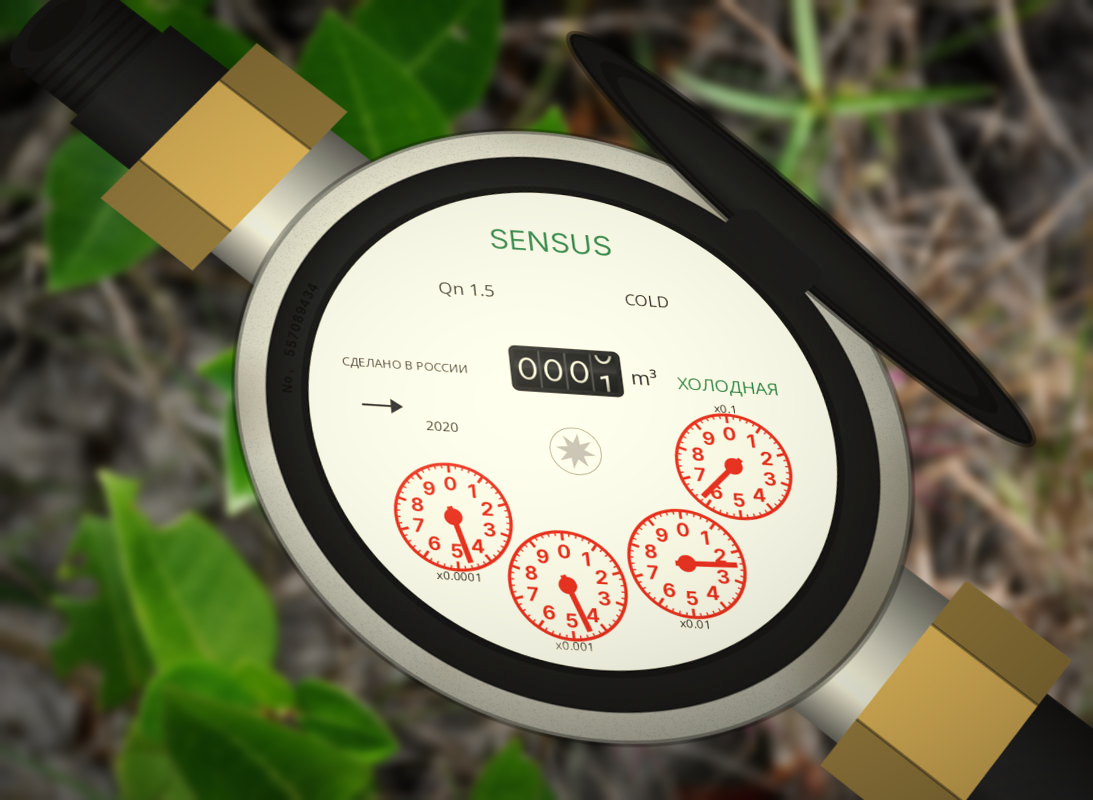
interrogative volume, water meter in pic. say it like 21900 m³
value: 0.6244 m³
